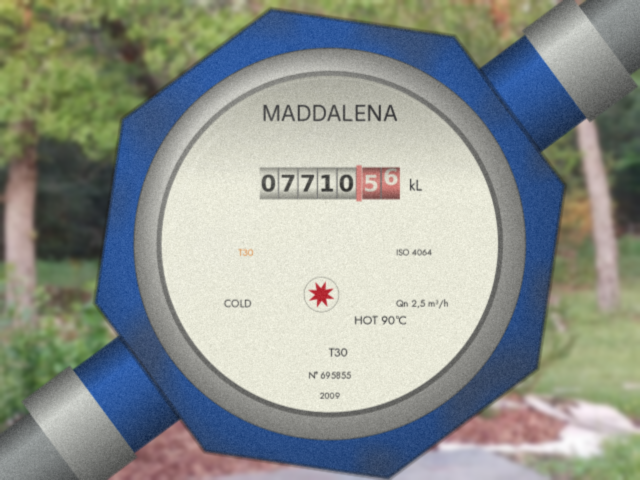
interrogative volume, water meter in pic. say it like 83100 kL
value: 7710.56 kL
